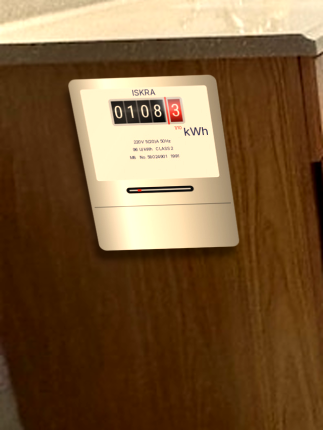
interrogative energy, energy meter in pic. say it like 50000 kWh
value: 108.3 kWh
